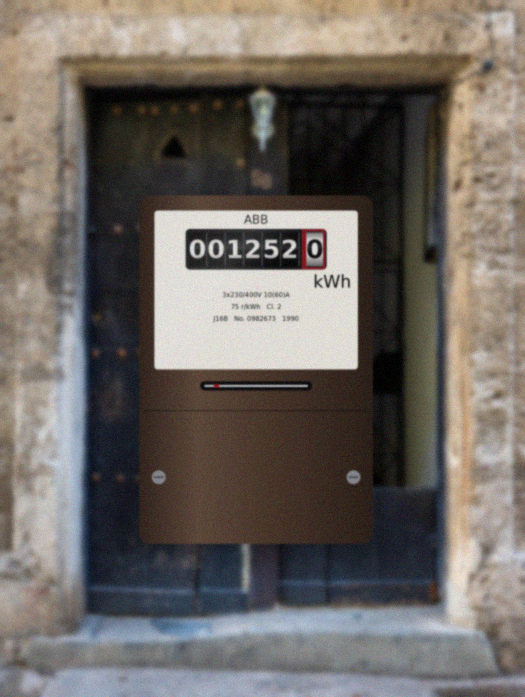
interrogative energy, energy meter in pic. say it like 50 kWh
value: 1252.0 kWh
